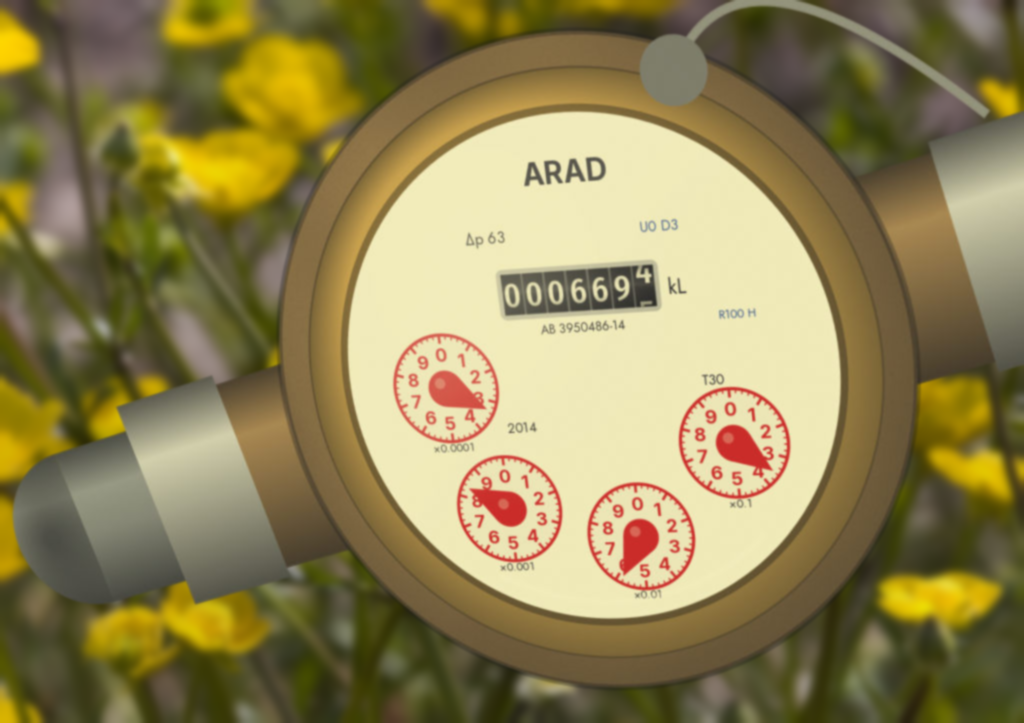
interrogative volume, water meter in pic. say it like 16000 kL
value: 6694.3583 kL
